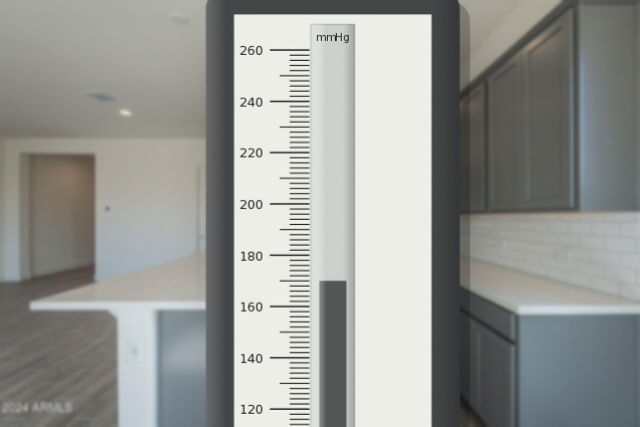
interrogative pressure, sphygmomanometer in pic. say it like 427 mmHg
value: 170 mmHg
